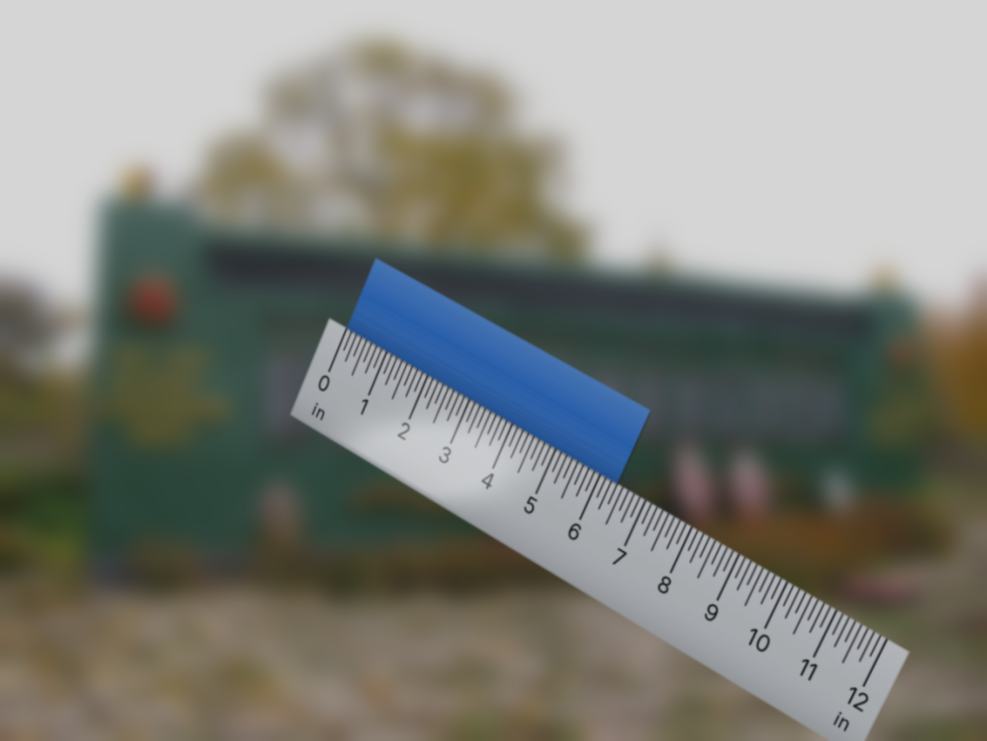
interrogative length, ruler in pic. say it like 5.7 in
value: 6.375 in
